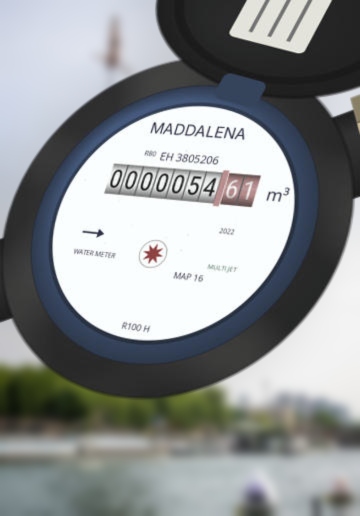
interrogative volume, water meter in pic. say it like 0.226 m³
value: 54.61 m³
